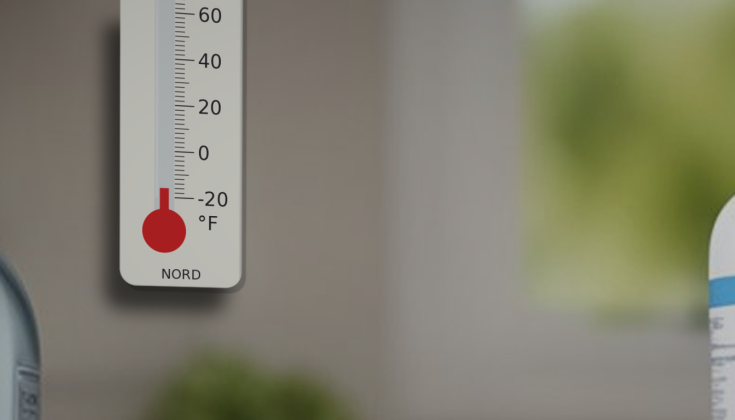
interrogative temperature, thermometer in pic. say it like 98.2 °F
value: -16 °F
